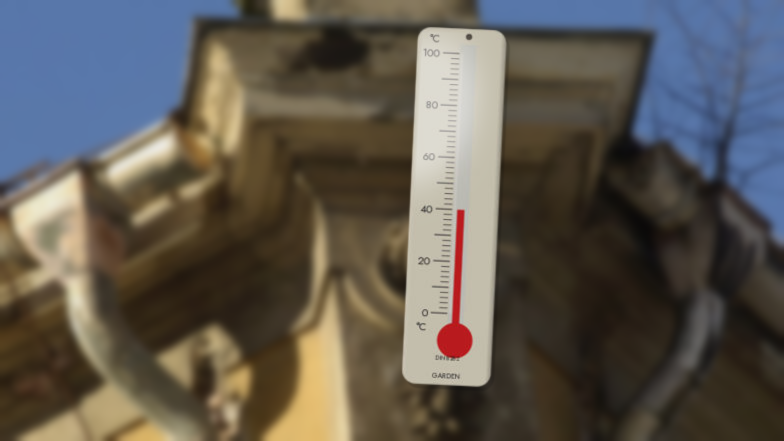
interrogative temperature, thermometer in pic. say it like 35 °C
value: 40 °C
